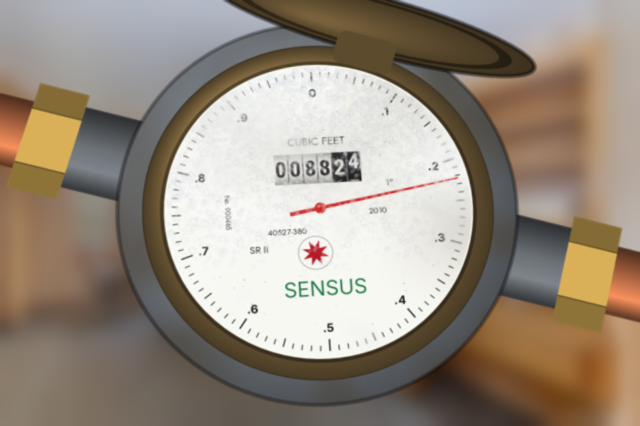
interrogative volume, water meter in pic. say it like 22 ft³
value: 8824.22 ft³
